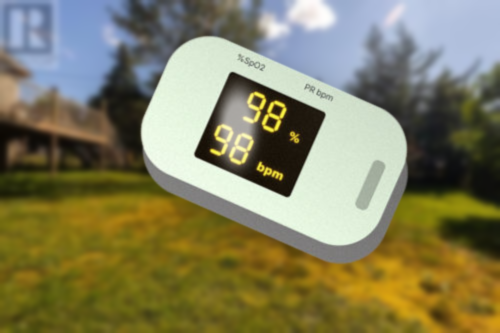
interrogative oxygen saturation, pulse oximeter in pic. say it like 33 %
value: 98 %
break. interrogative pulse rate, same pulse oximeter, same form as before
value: 98 bpm
